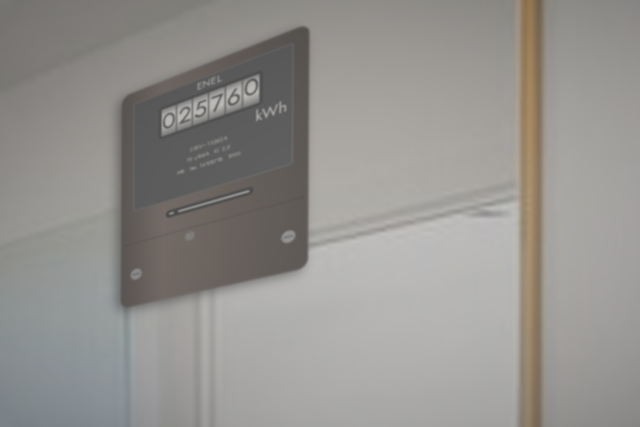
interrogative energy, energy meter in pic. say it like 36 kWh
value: 25760 kWh
